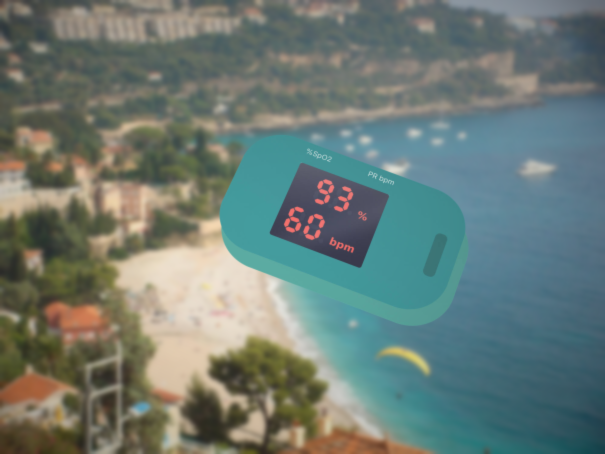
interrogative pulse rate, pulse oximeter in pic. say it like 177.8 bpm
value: 60 bpm
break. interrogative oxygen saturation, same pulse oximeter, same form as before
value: 93 %
